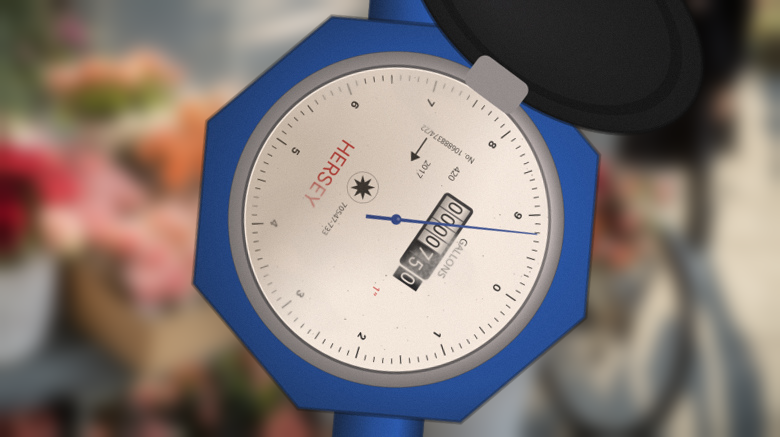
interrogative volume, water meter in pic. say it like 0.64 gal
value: 749.2 gal
